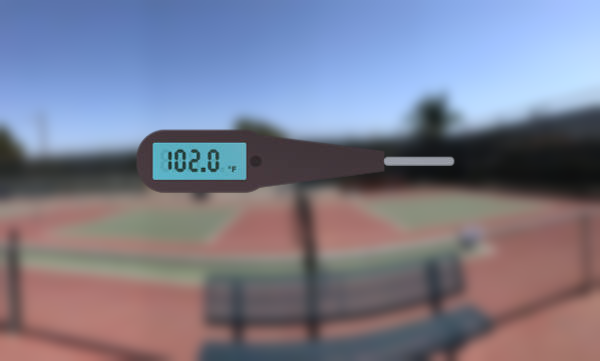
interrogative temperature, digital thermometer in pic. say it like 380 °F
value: 102.0 °F
